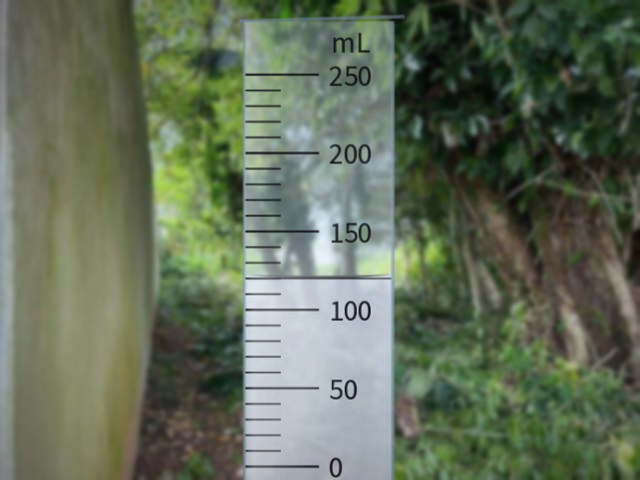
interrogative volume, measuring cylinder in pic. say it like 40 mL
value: 120 mL
